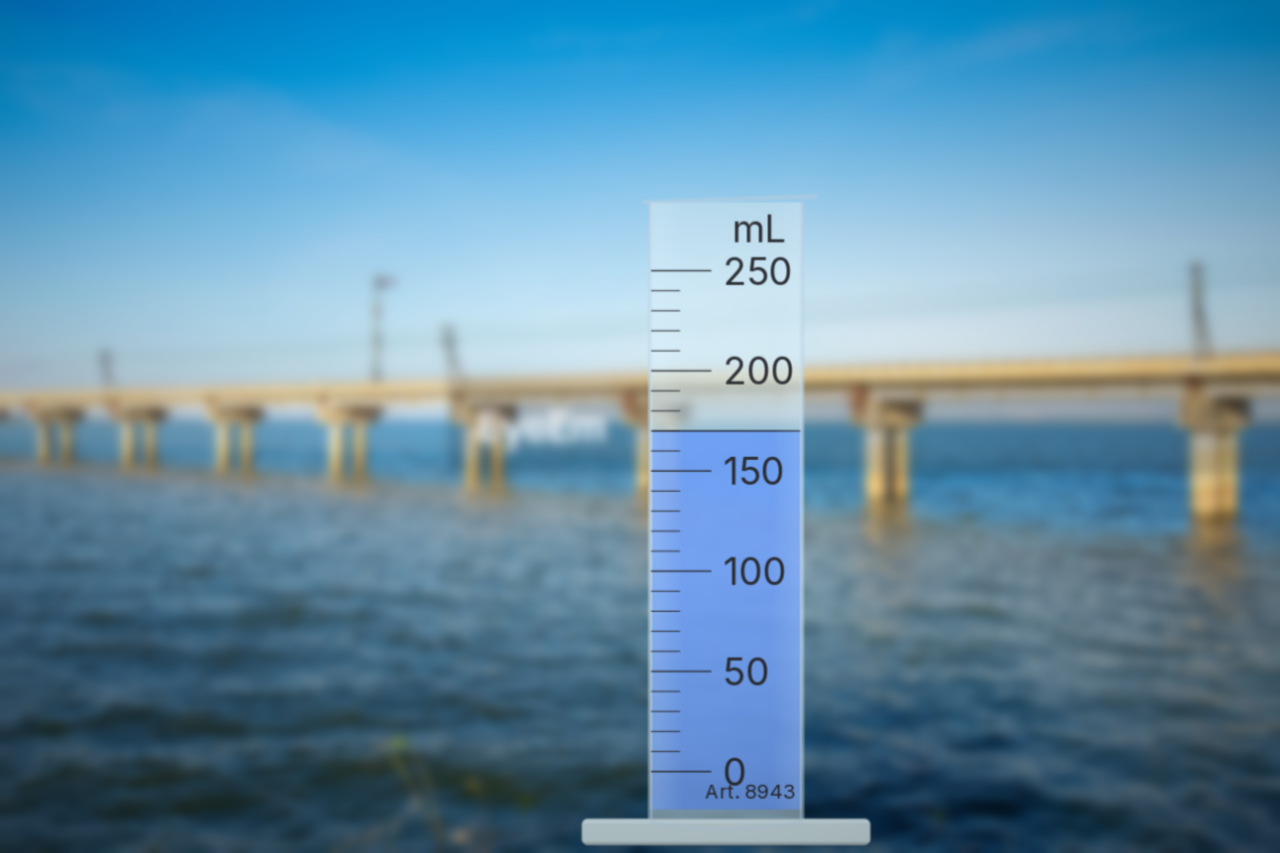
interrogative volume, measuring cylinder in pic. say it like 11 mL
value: 170 mL
